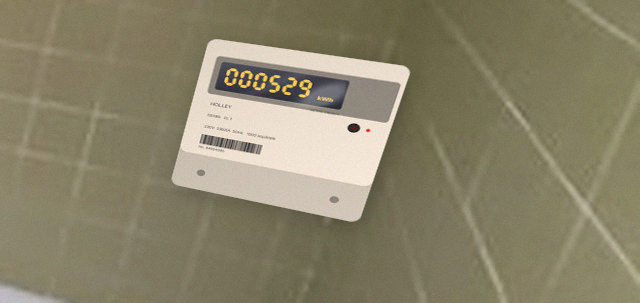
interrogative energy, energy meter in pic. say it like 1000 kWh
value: 529 kWh
